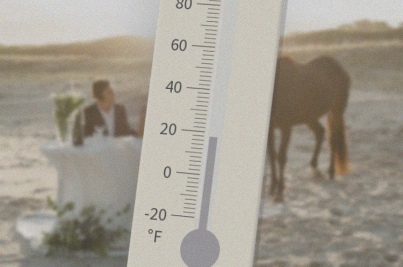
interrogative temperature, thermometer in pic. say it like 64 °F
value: 18 °F
